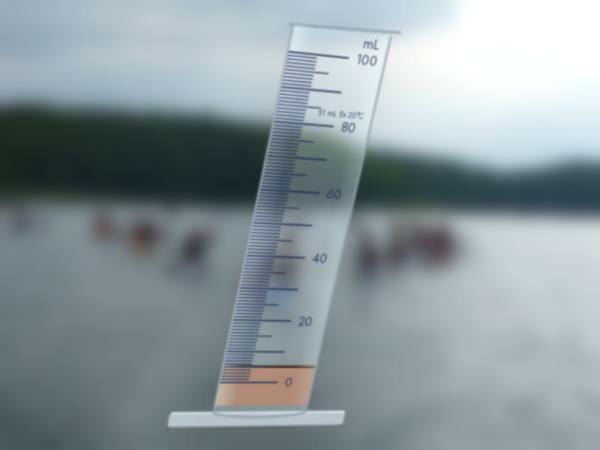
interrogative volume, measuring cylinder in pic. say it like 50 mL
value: 5 mL
